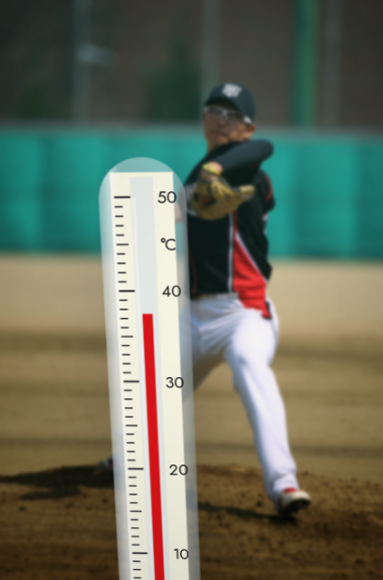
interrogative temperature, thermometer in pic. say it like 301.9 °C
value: 37.5 °C
